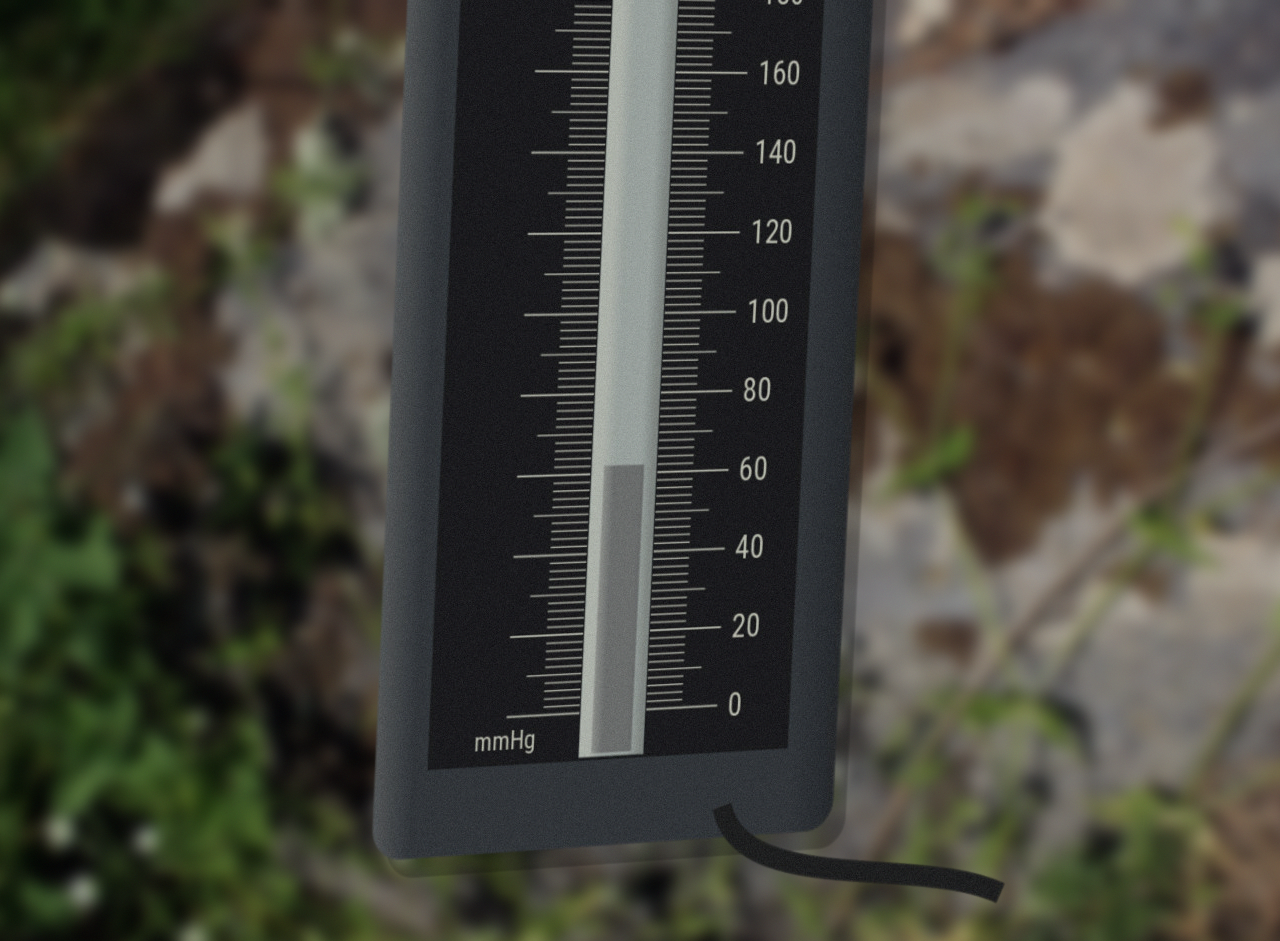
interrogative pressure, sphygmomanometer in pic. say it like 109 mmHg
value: 62 mmHg
